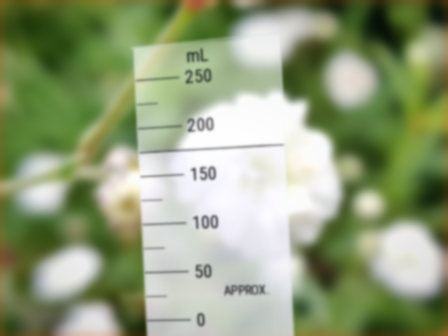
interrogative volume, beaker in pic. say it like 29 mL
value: 175 mL
